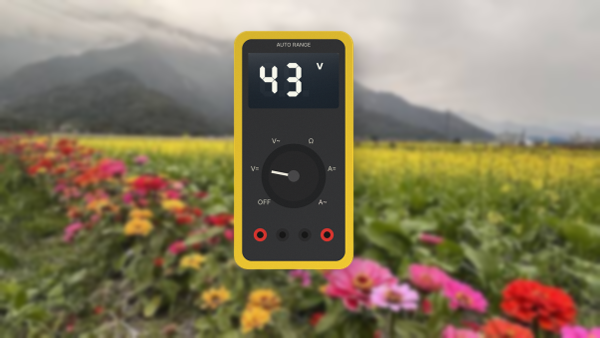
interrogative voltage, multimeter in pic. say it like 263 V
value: 43 V
